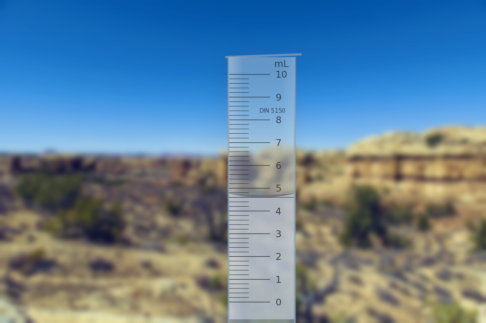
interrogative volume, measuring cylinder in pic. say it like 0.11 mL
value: 4.6 mL
